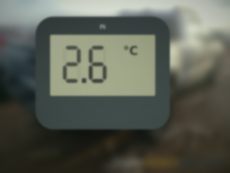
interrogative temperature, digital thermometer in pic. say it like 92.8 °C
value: 2.6 °C
